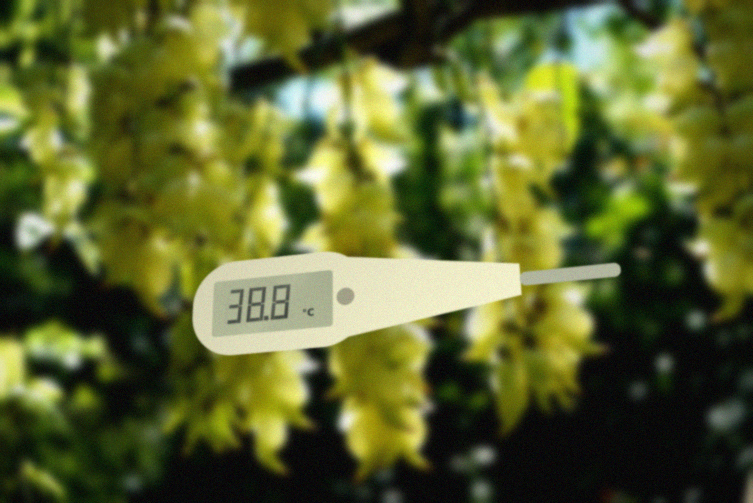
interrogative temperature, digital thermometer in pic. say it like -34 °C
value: 38.8 °C
